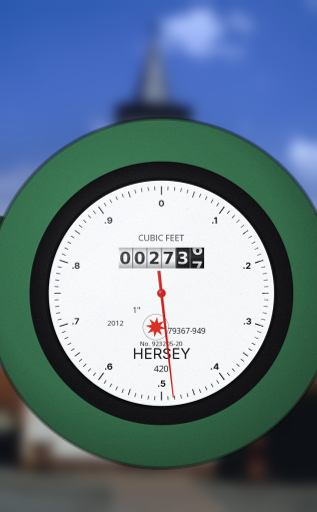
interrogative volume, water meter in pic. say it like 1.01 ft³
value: 2736.48 ft³
